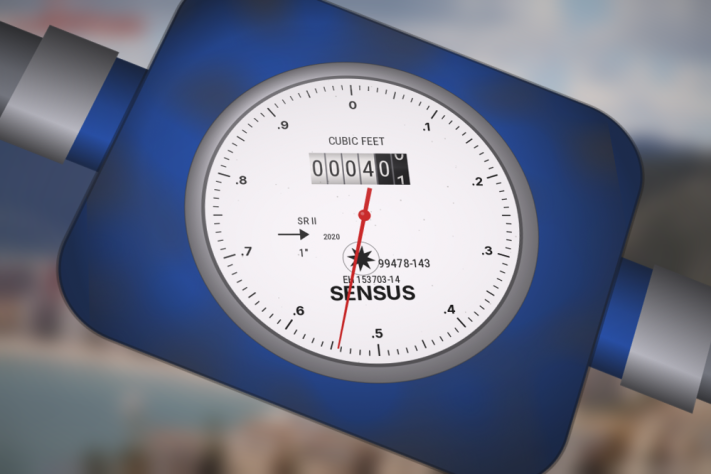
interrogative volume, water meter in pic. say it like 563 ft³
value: 400.54 ft³
